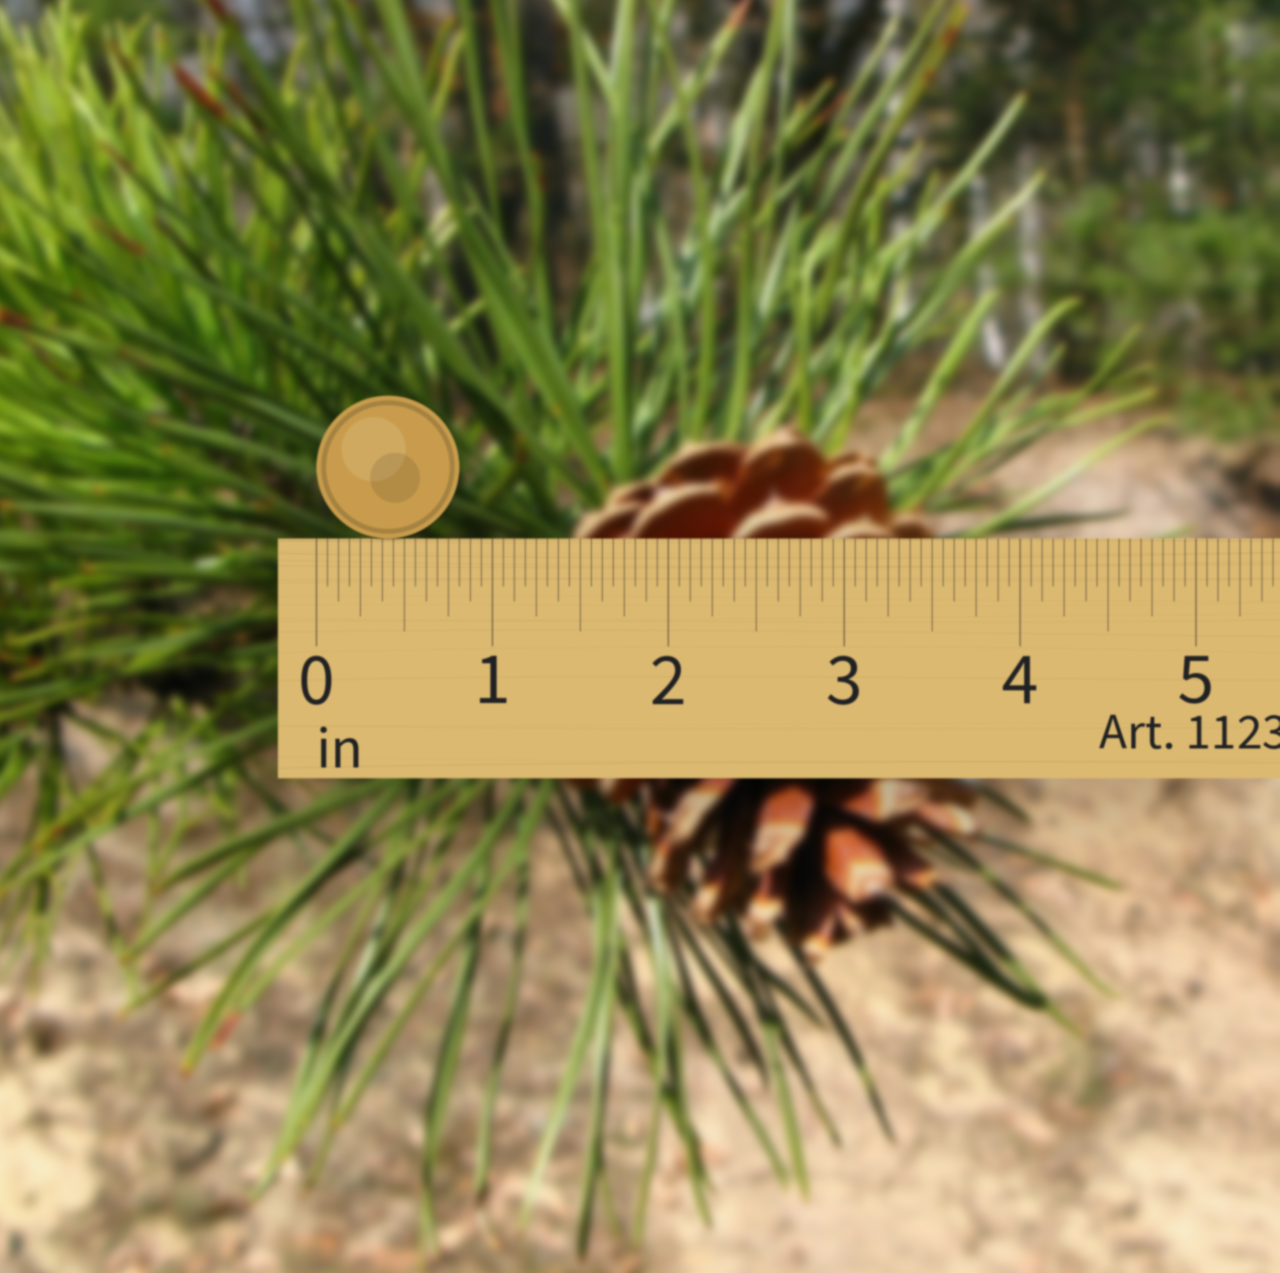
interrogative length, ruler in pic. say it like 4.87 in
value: 0.8125 in
